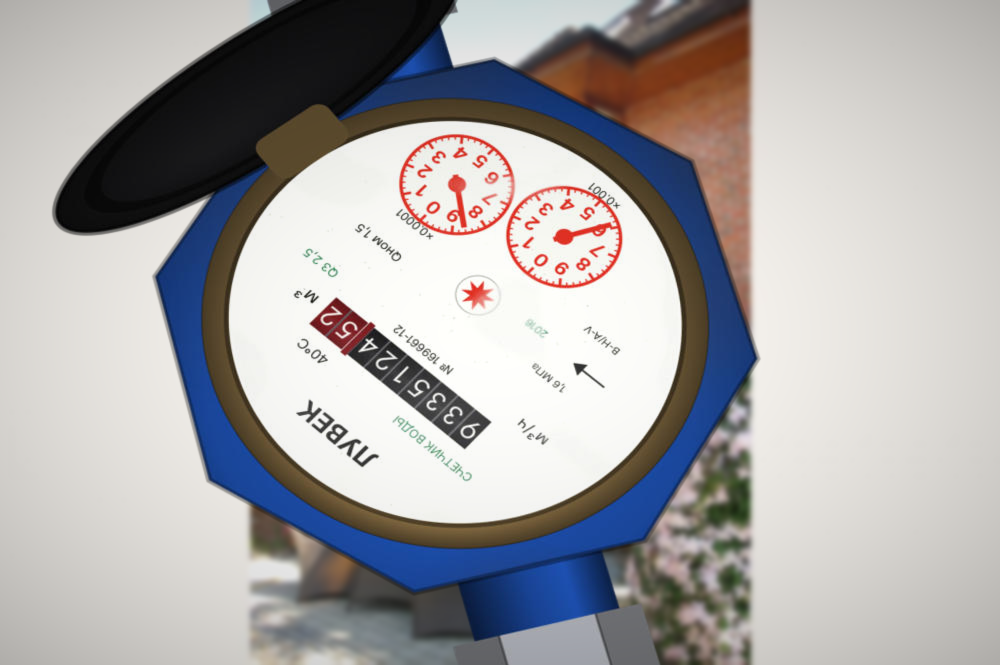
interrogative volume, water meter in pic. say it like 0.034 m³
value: 9335124.5258 m³
